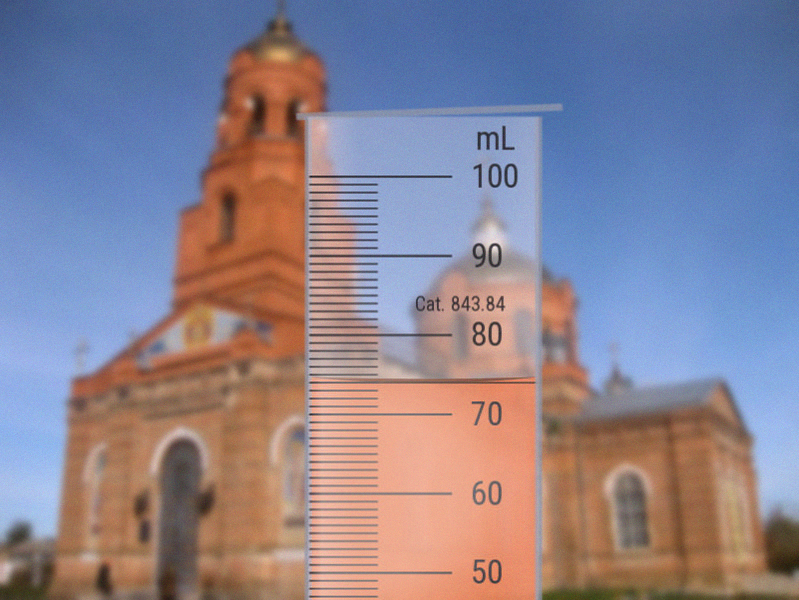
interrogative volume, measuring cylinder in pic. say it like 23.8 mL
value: 74 mL
